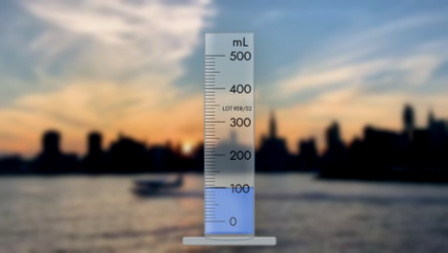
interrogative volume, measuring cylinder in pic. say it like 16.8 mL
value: 100 mL
